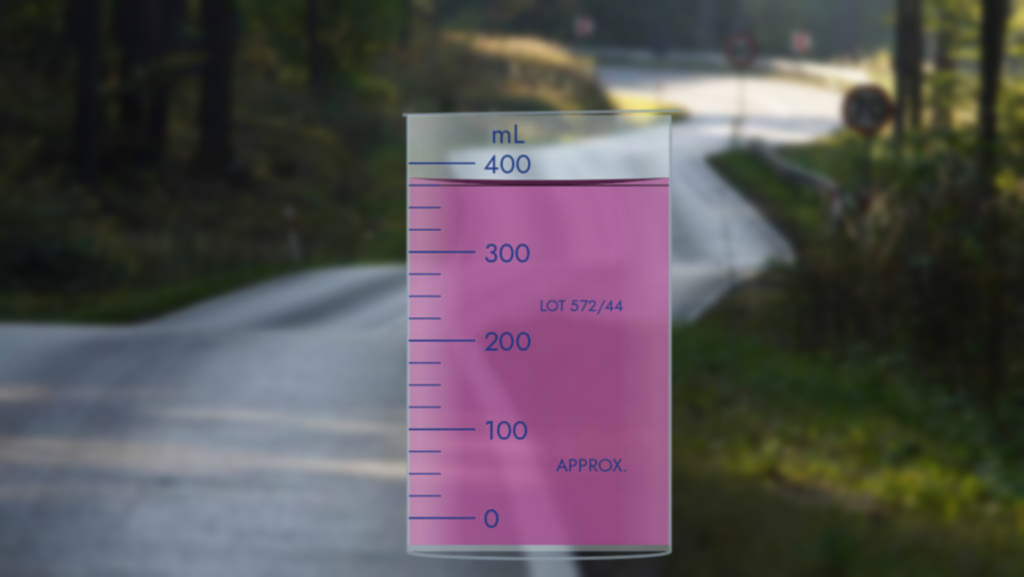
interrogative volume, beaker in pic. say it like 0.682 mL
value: 375 mL
